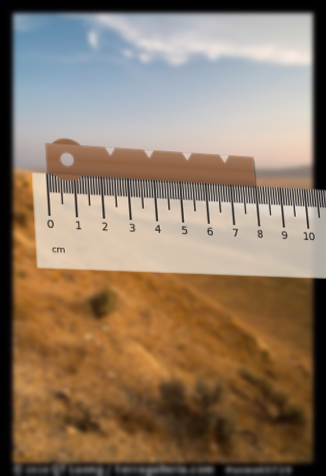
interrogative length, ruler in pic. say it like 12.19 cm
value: 8 cm
